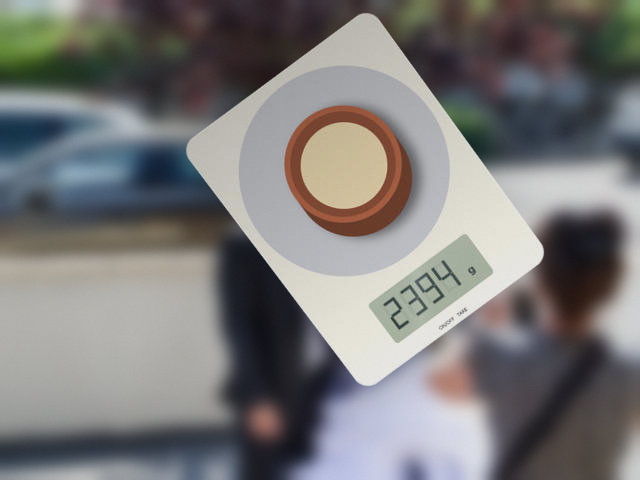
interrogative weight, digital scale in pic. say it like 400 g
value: 2394 g
